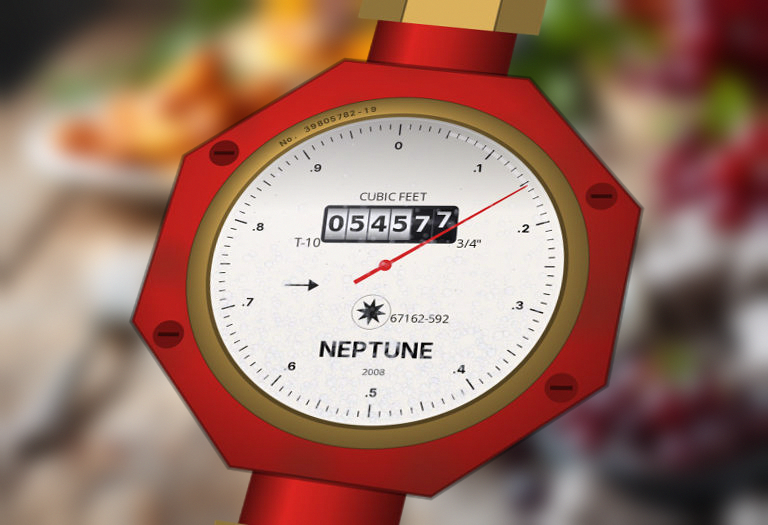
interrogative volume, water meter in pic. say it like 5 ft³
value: 54577.15 ft³
